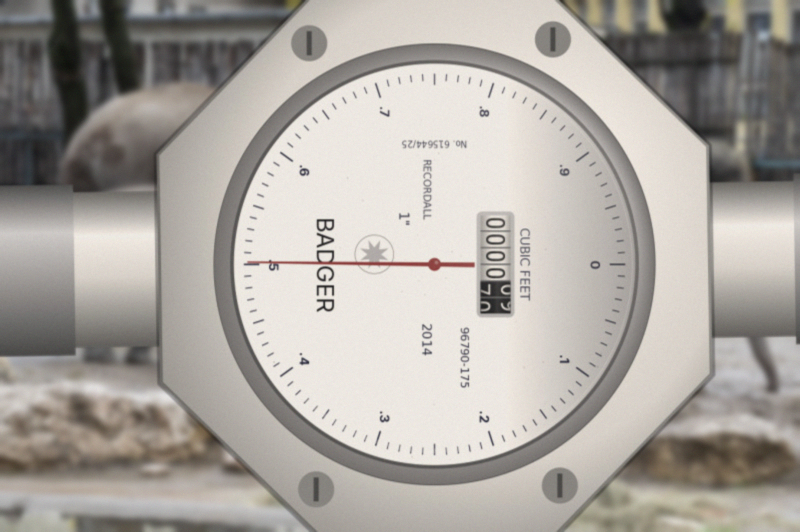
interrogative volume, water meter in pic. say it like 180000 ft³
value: 69.50 ft³
